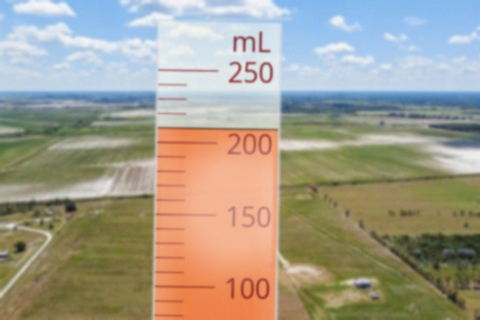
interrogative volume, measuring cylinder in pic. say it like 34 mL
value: 210 mL
